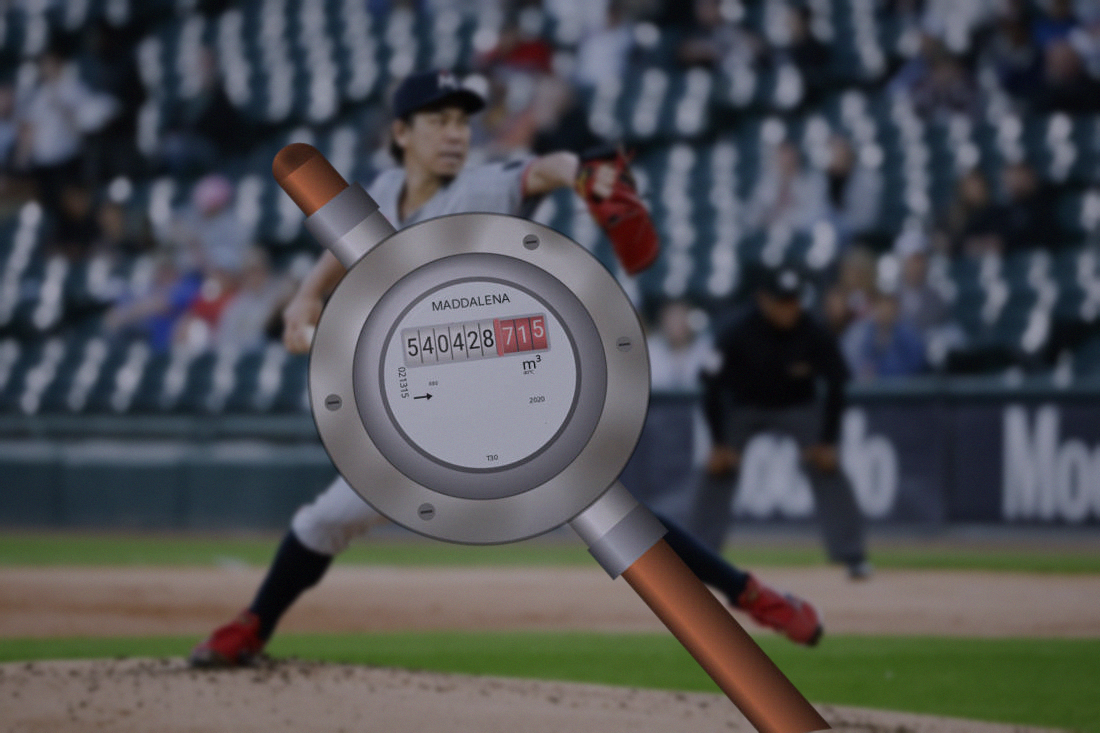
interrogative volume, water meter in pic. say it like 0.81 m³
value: 540428.715 m³
